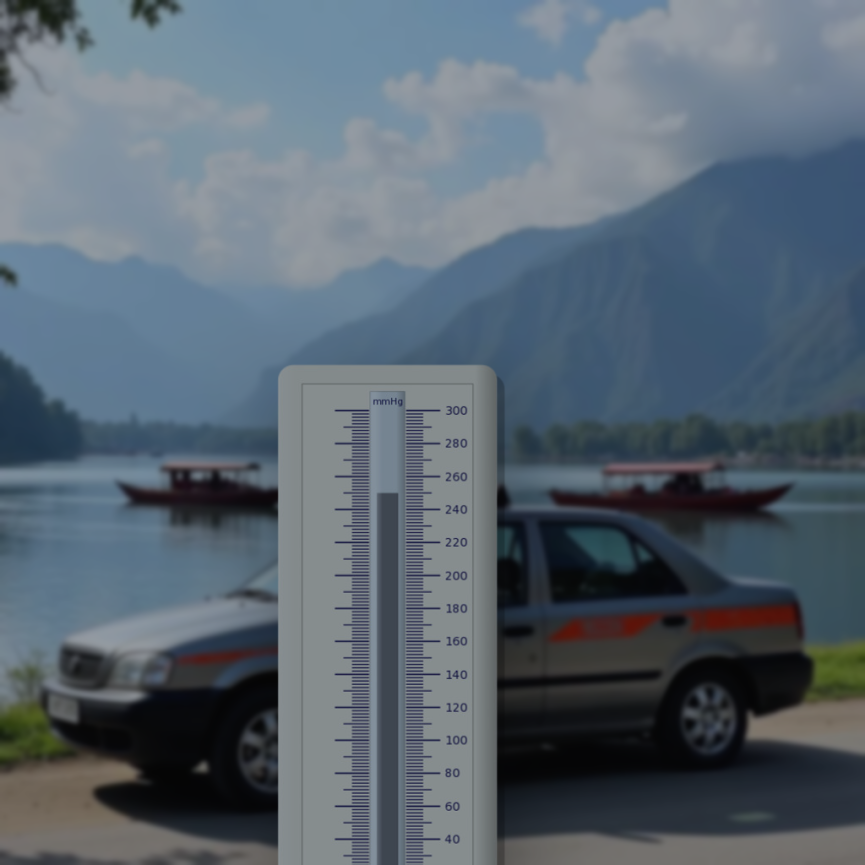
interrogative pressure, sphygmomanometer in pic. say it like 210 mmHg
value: 250 mmHg
